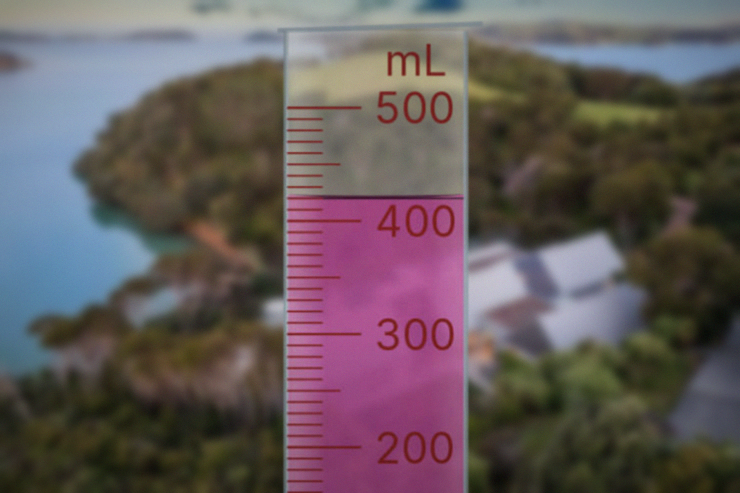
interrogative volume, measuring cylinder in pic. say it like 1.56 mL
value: 420 mL
